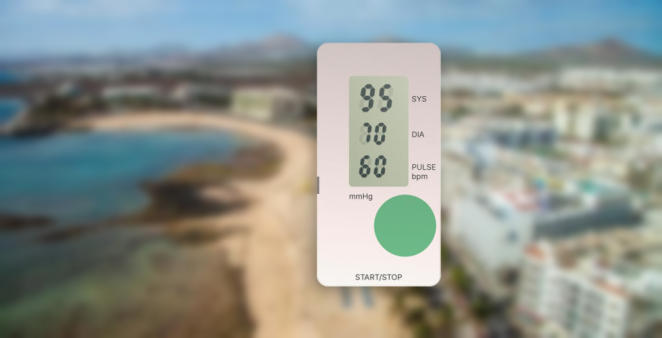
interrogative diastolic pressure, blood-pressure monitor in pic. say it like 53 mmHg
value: 70 mmHg
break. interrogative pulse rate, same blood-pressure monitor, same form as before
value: 60 bpm
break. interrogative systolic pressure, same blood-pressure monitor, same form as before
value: 95 mmHg
